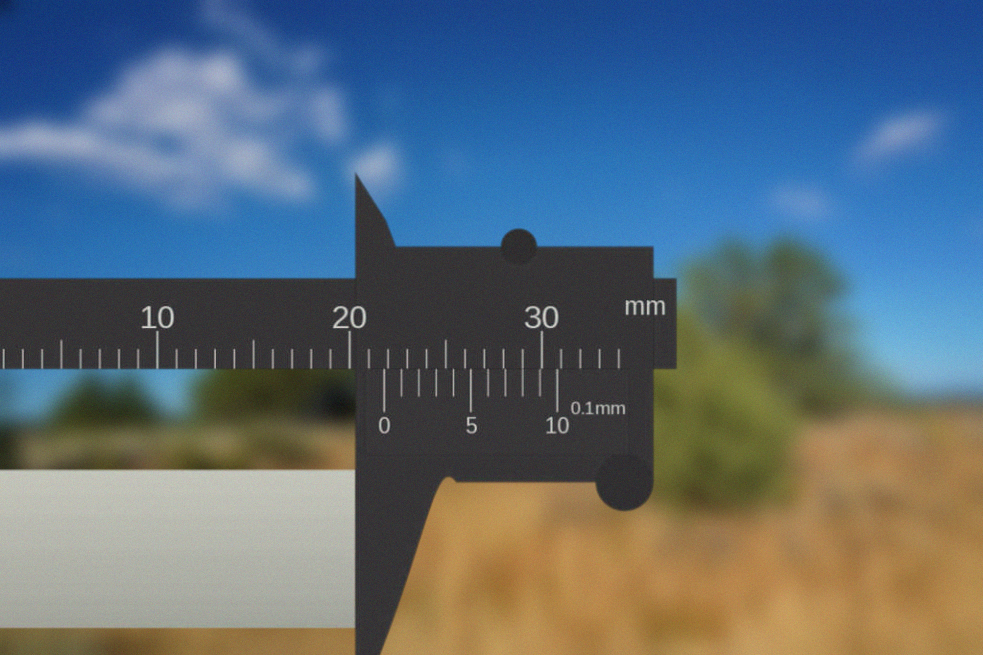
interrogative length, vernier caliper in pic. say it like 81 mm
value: 21.8 mm
